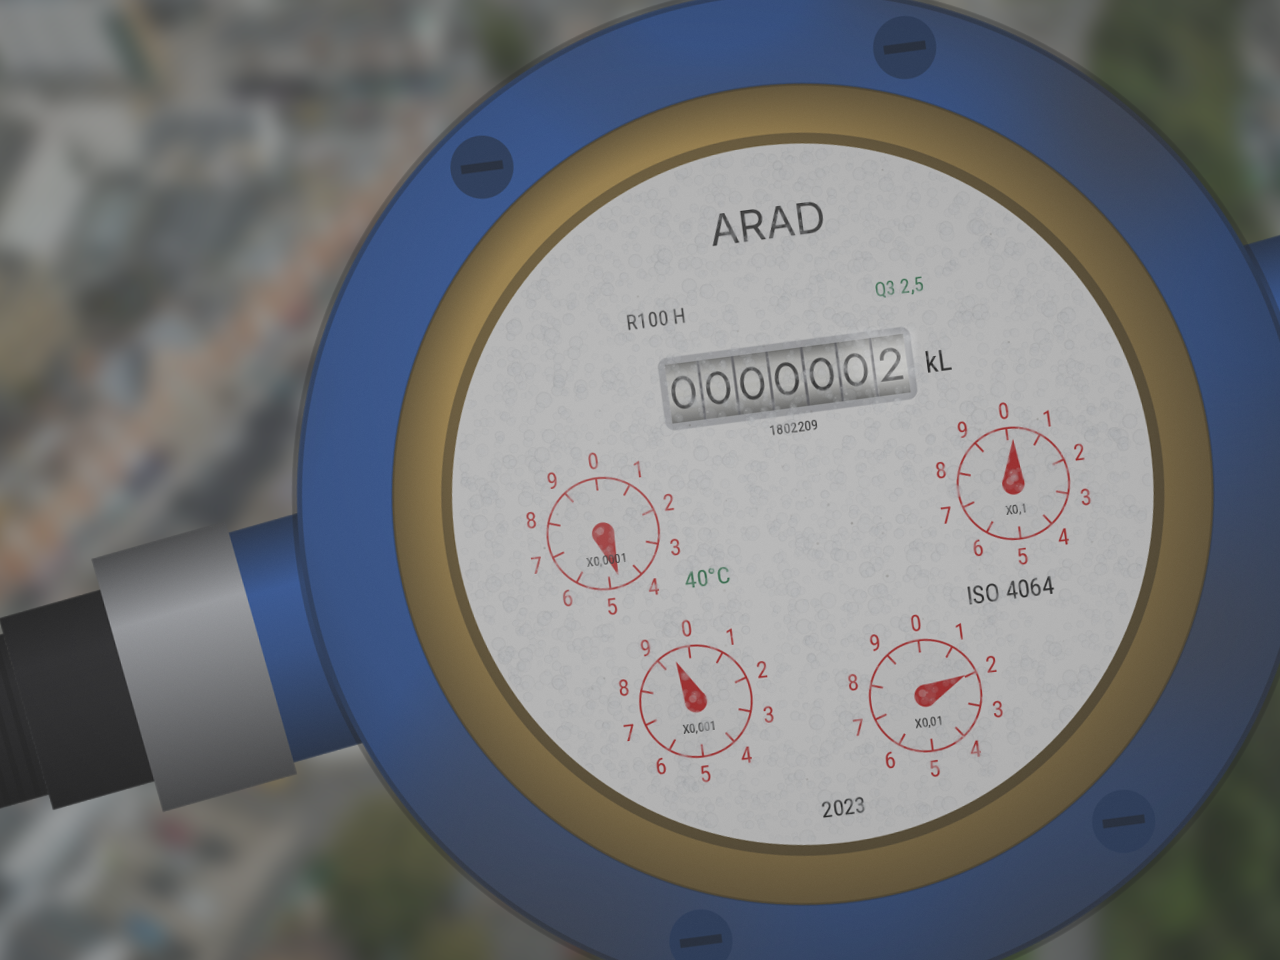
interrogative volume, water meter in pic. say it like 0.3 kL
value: 2.0194 kL
